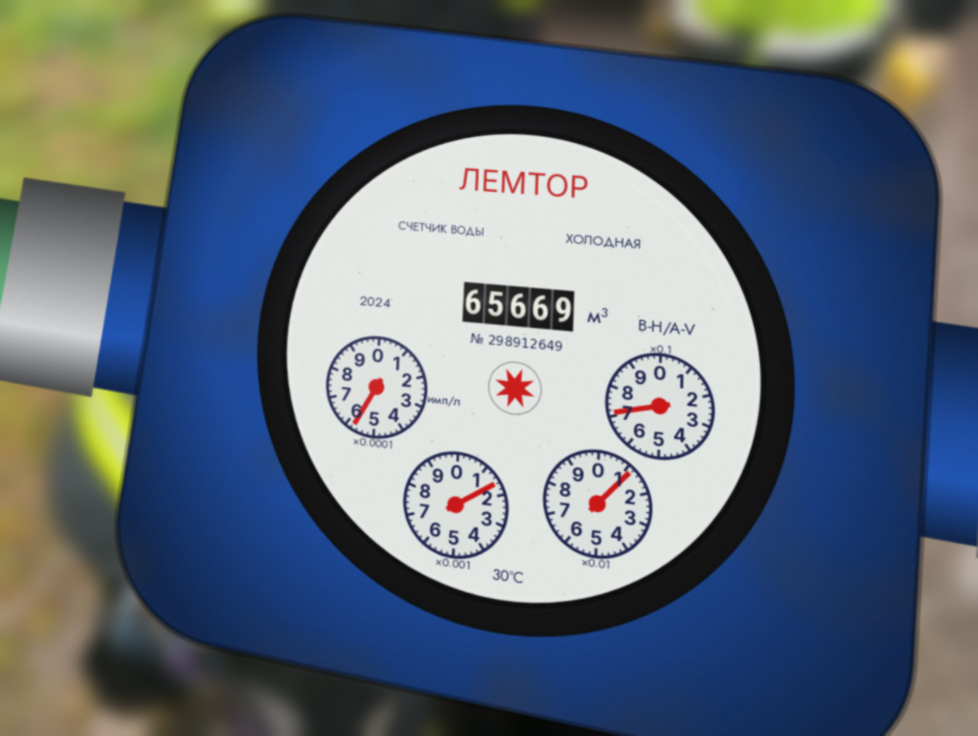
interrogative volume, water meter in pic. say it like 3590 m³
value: 65669.7115 m³
